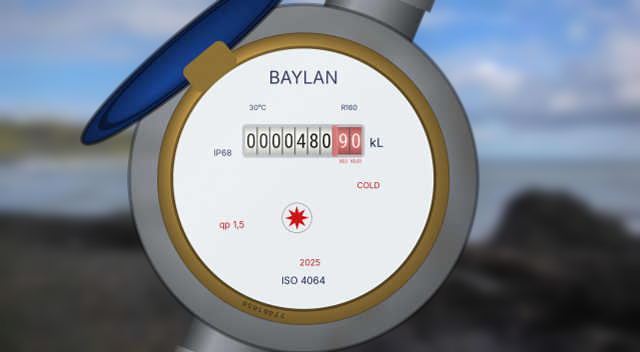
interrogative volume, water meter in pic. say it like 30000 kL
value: 480.90 kL
